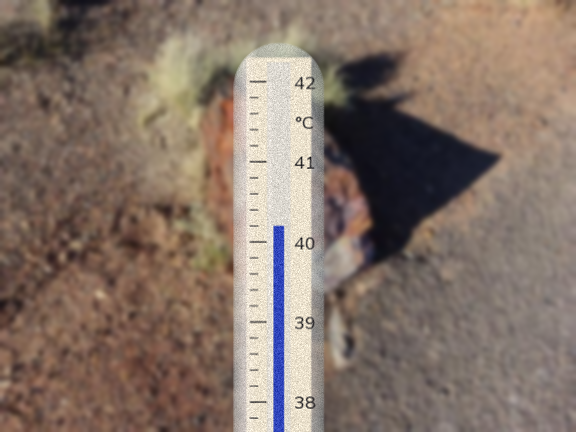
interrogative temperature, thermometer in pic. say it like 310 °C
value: 40.2 °C
